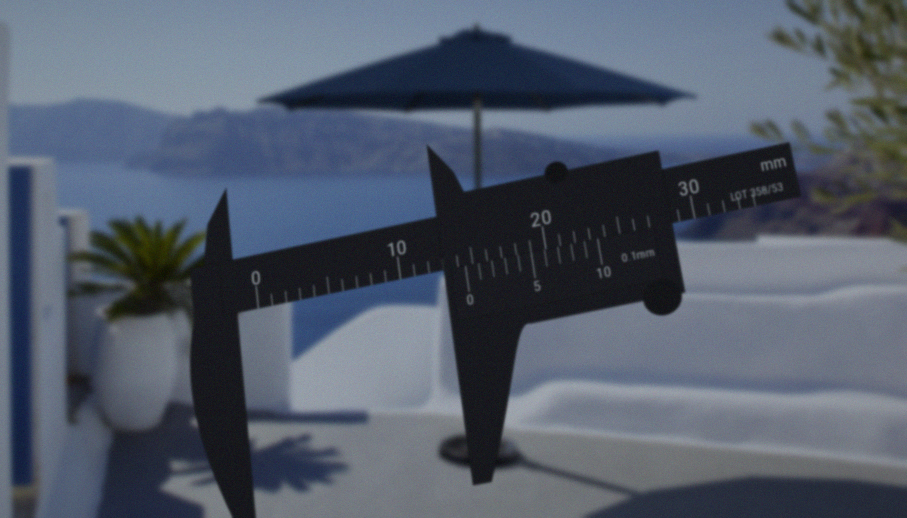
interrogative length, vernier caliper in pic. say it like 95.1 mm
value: 14.5 mm
